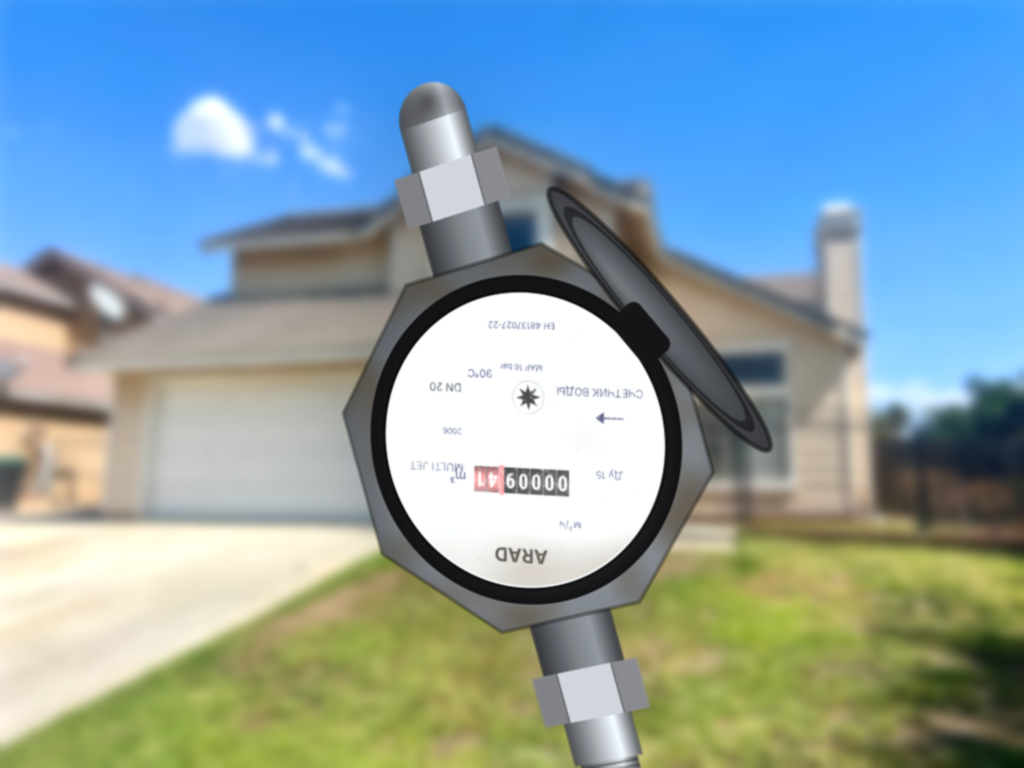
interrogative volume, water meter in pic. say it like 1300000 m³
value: 9.41 m³
